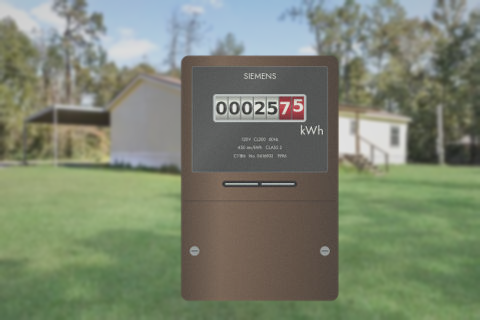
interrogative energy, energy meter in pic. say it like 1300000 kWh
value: 25.75 kWh
